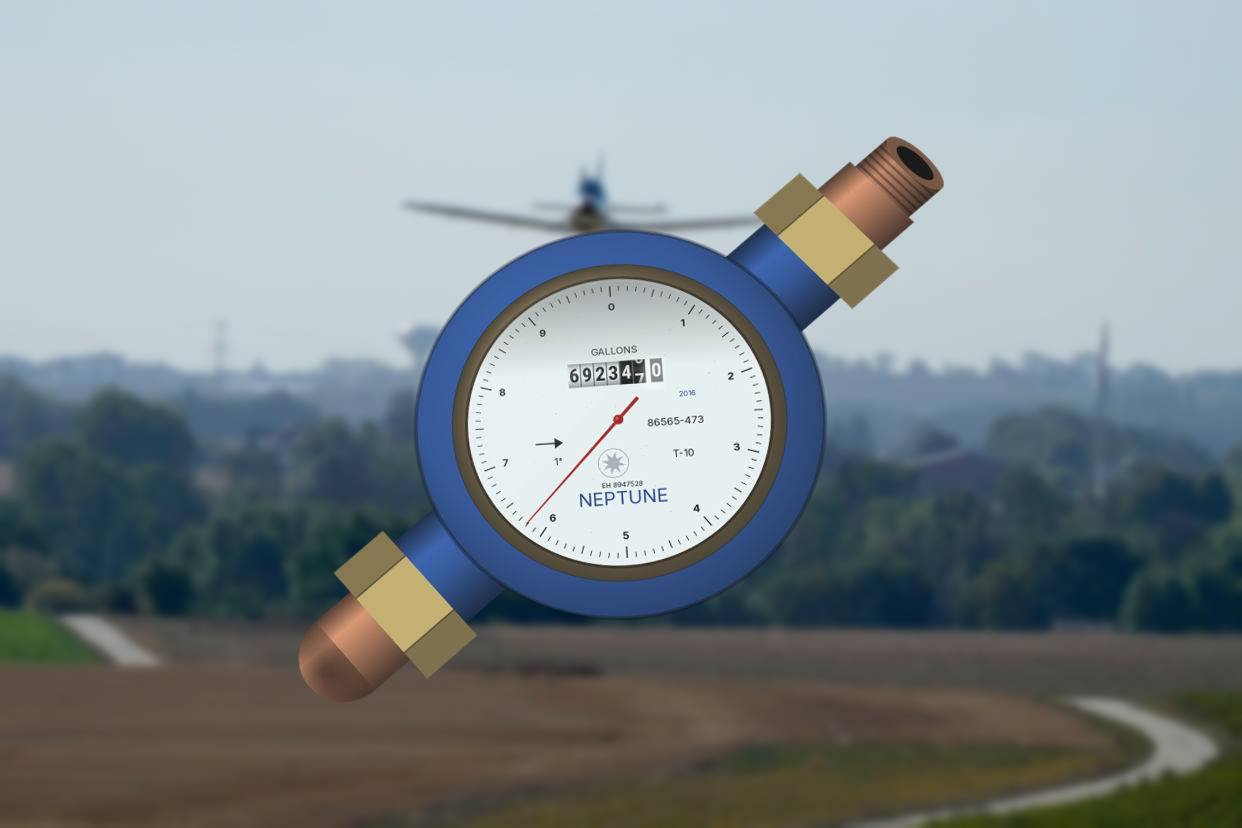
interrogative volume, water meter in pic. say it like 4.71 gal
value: 6923466.2 gal
